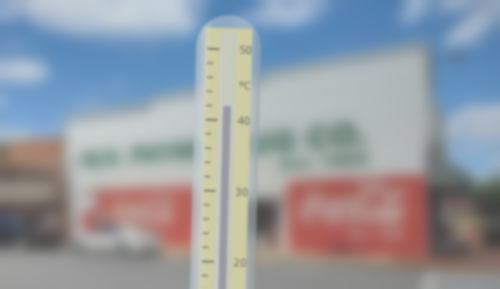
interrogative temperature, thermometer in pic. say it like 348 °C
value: 42 °C
